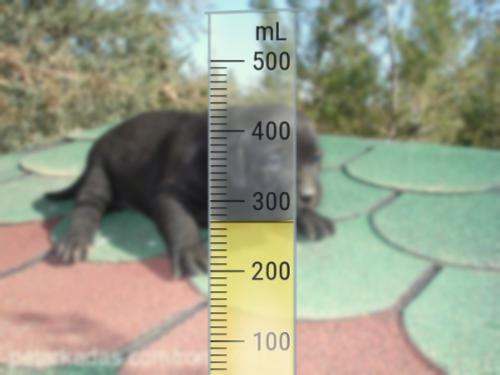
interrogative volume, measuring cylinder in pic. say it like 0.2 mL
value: 270 mL
